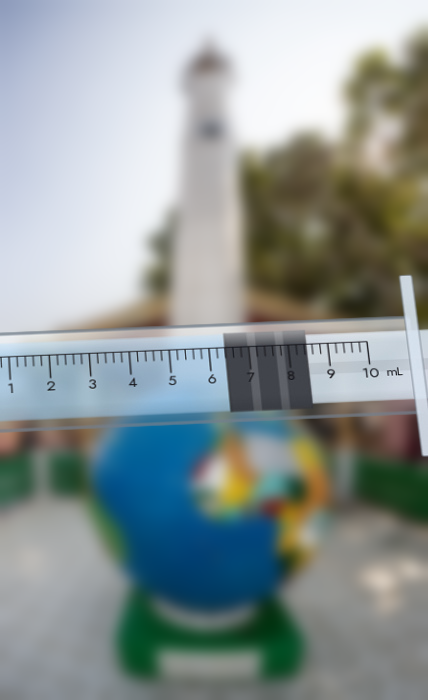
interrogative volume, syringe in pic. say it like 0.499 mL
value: 6.4 mL
